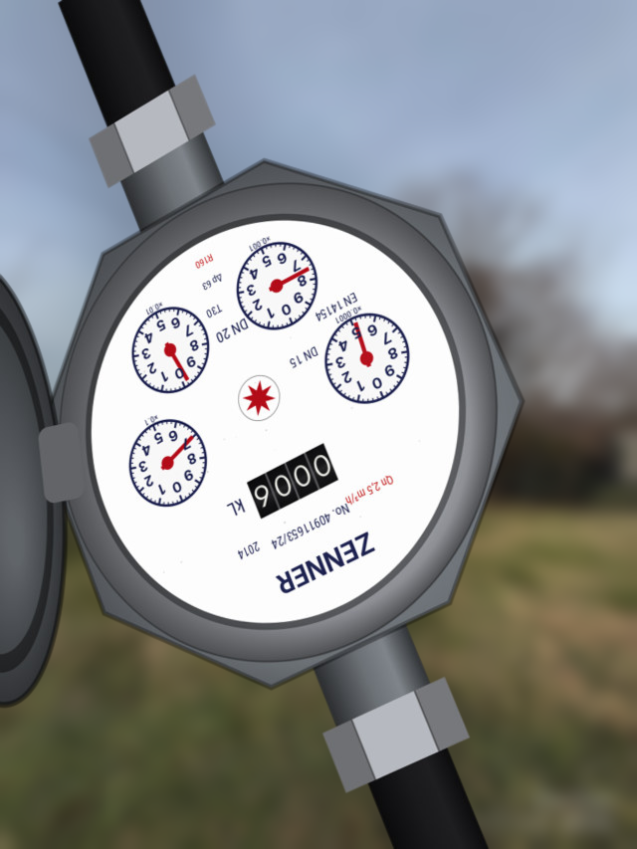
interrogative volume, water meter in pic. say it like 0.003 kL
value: 6.6975 kL
